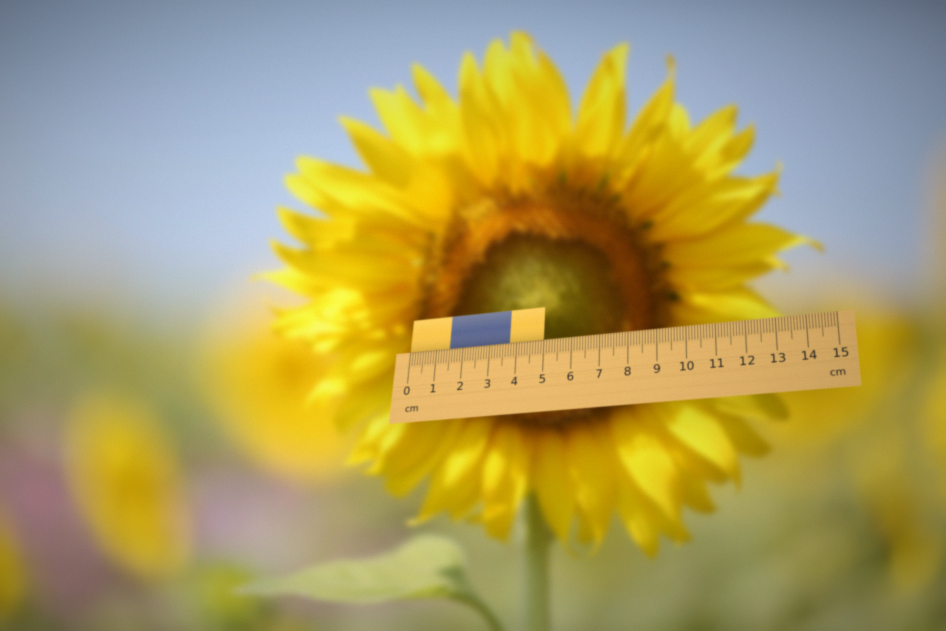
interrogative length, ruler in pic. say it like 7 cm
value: 5 cm
